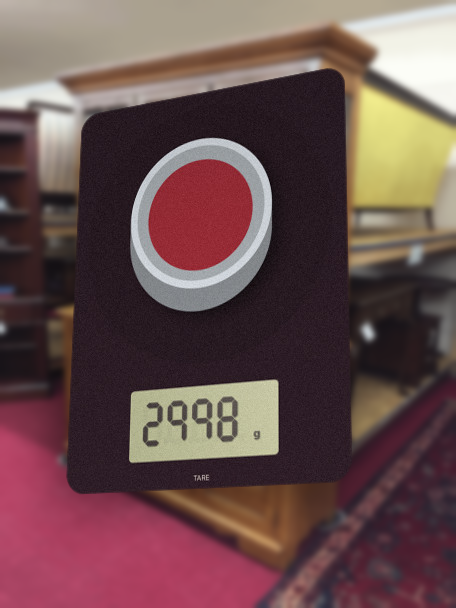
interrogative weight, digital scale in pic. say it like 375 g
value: 2998 g
